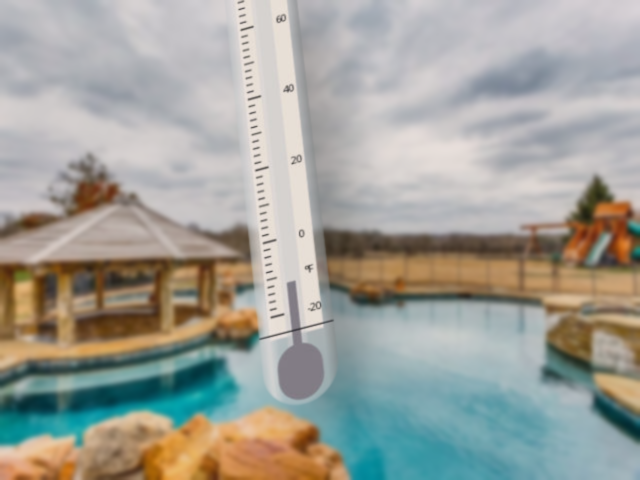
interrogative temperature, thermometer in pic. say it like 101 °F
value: -12 °F
